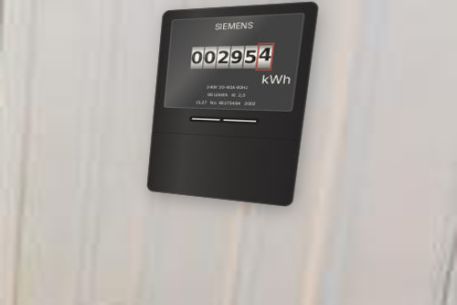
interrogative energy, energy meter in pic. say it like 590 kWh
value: 295.4 kWh
